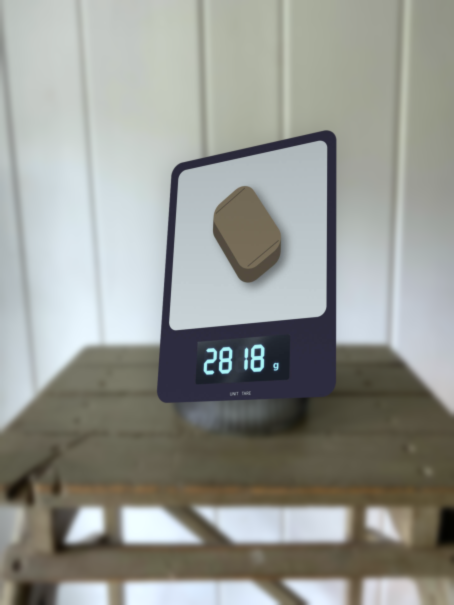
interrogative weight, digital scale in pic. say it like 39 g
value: 2818 g
